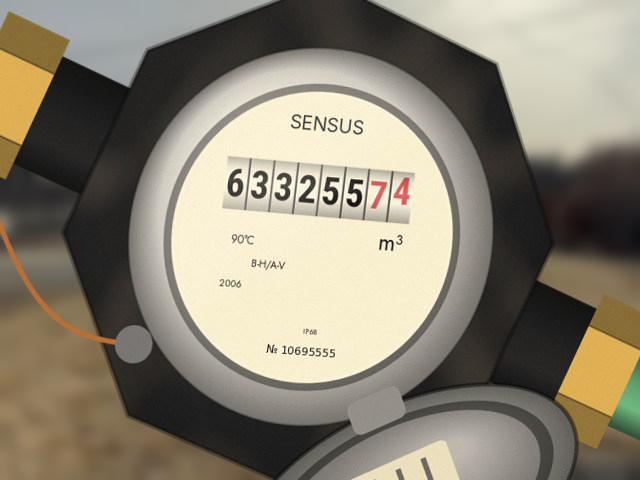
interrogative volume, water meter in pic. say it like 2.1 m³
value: 633255.74 m³
